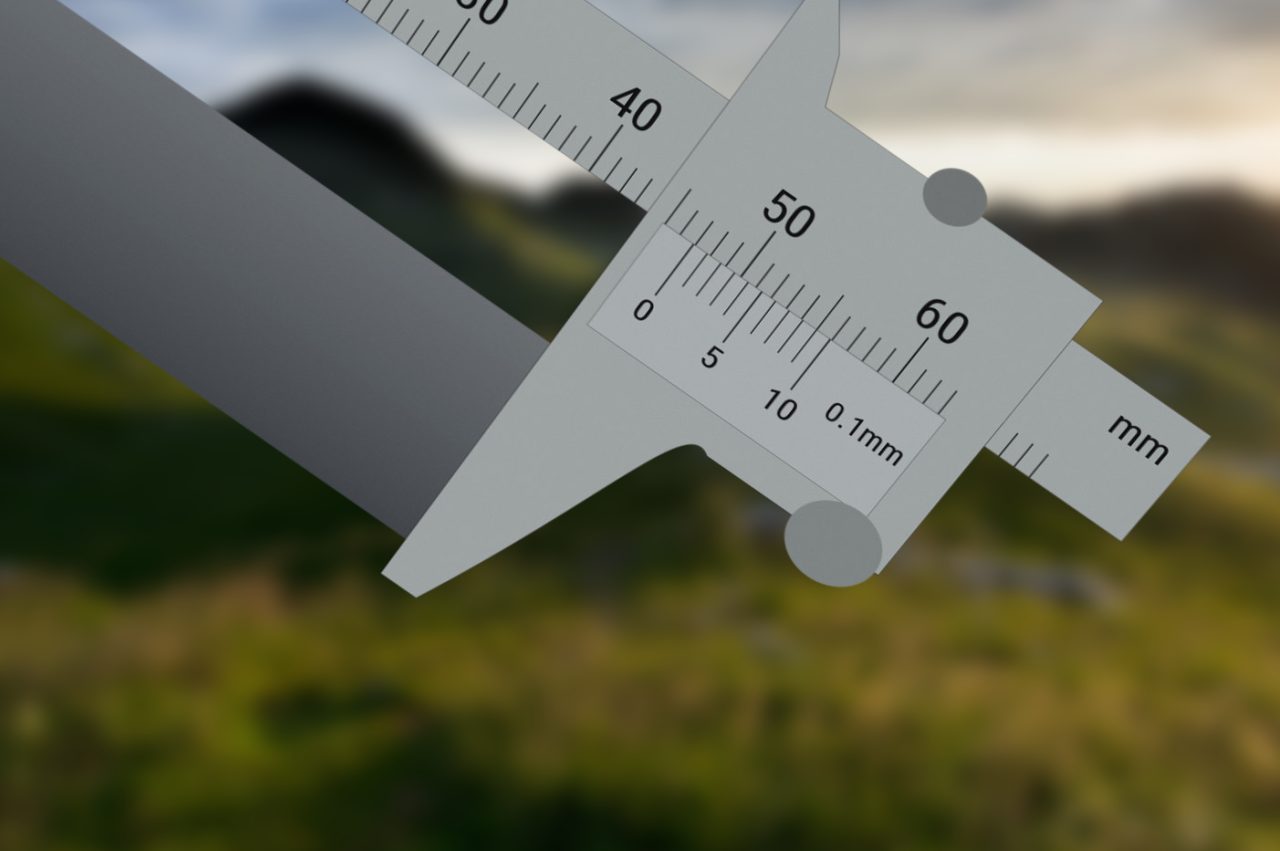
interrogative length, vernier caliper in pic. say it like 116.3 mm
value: 46.9 mm
